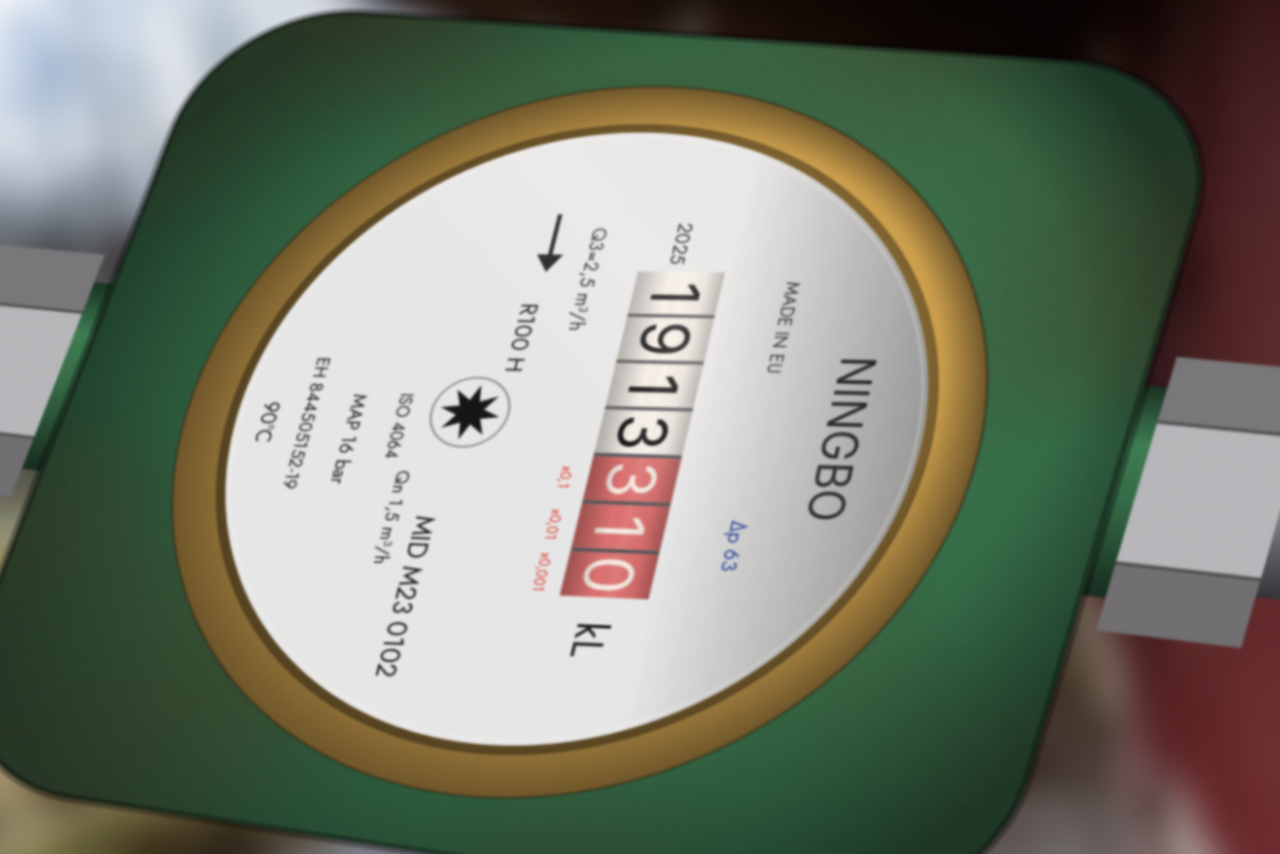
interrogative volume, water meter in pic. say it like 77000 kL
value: 1913.310 kL
